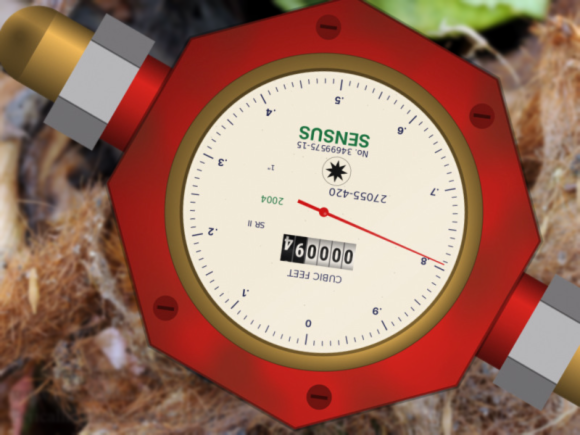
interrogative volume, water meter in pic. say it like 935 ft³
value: 93.79 ft³
